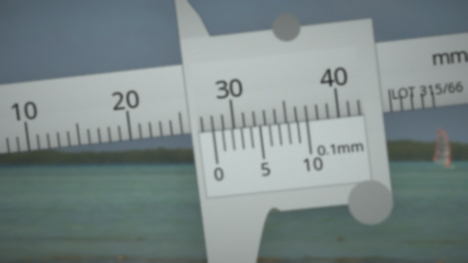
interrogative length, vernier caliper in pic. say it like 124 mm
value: 28.0 mm
